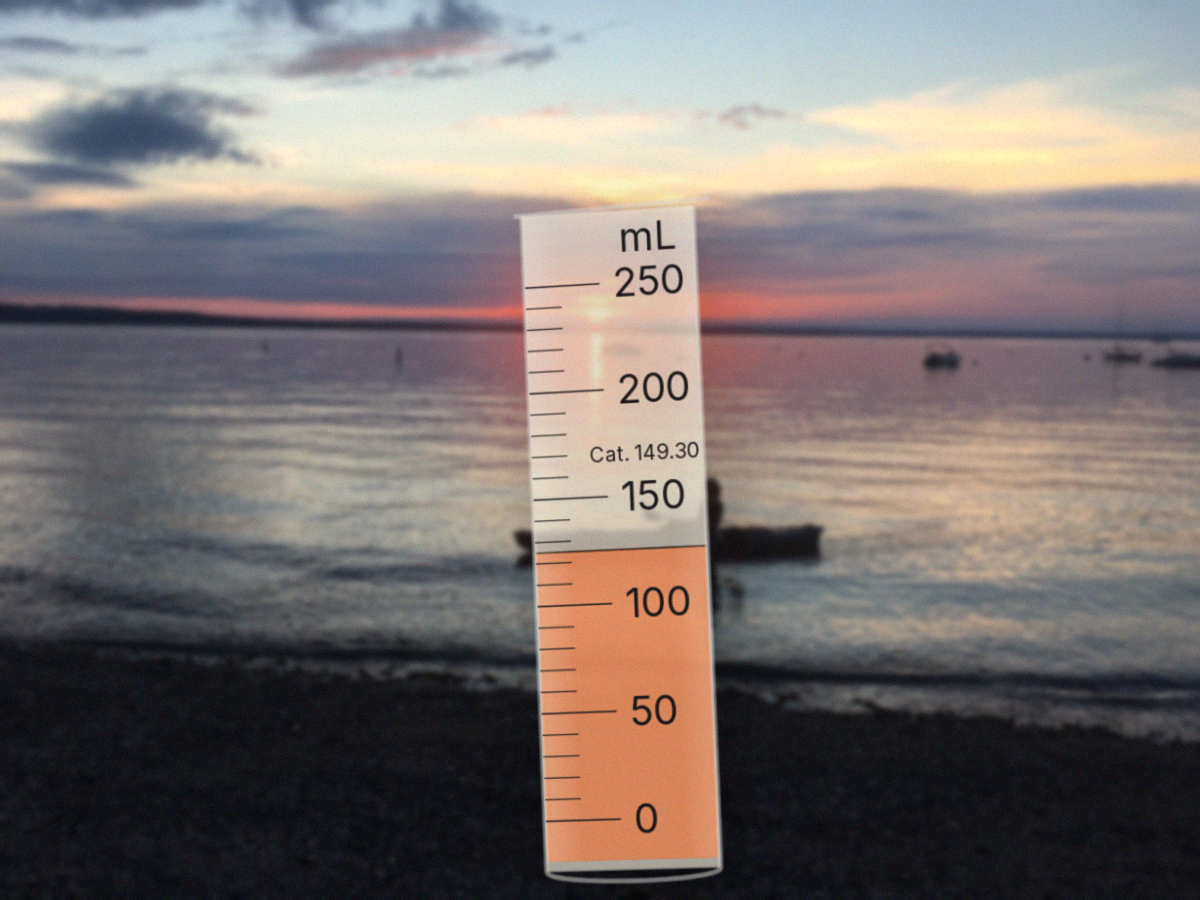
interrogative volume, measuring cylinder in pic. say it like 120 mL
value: 125 mL
